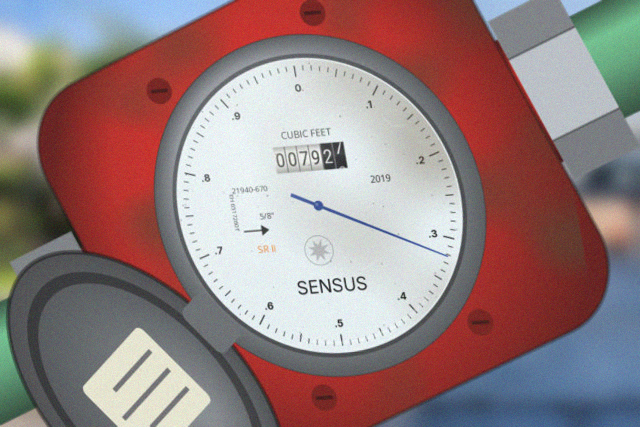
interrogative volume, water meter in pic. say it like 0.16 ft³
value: 7927.32 ft³
